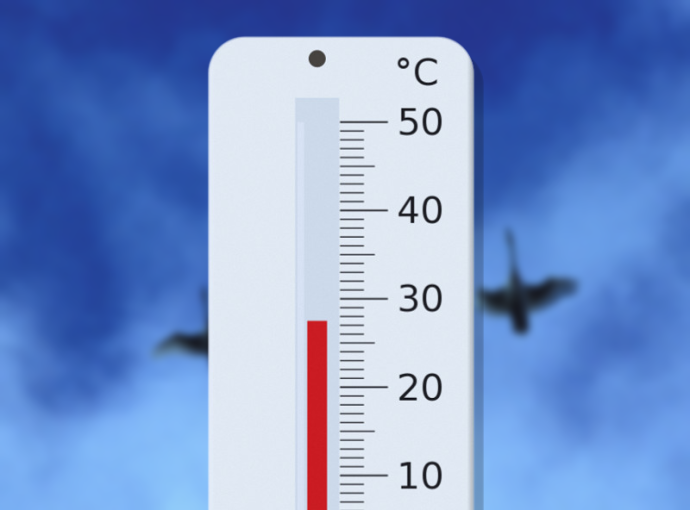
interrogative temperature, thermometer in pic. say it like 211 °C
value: 27.5 °C
